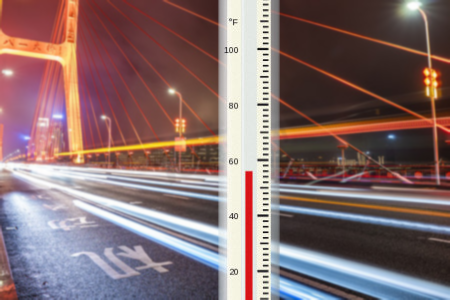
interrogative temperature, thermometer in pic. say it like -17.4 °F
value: 56 °F
